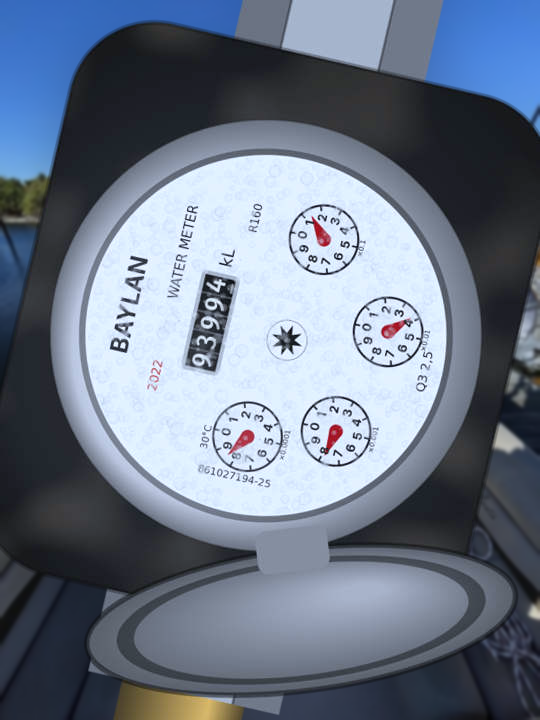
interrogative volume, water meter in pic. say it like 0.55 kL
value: 93994.1378 kL
